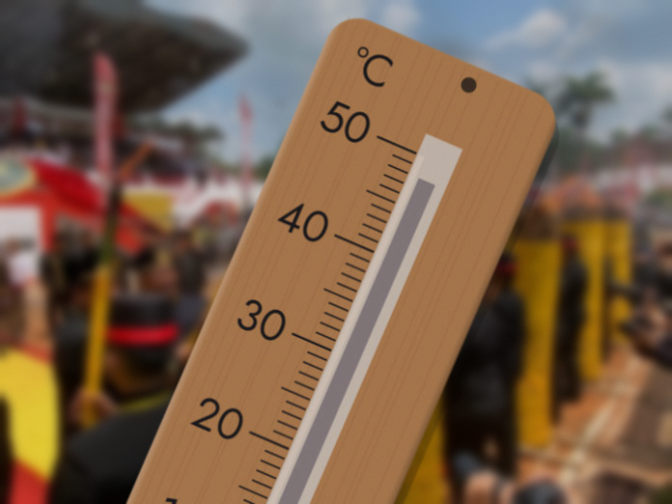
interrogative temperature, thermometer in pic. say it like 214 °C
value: 48 °C
